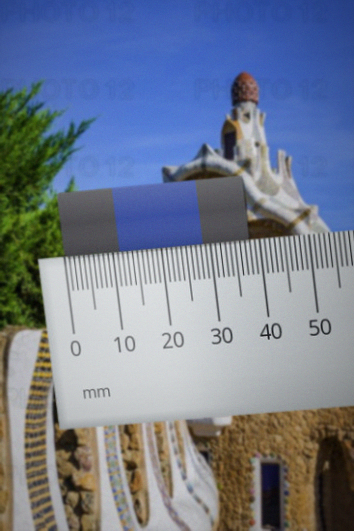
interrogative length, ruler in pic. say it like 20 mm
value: 38 mm
